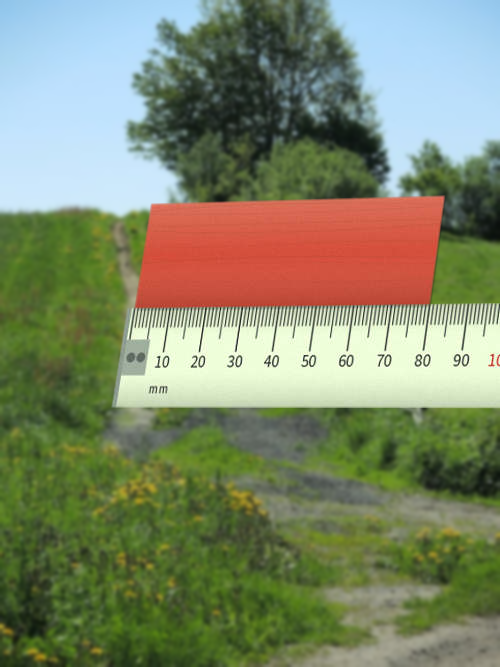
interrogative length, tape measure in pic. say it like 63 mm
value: 80 mm
